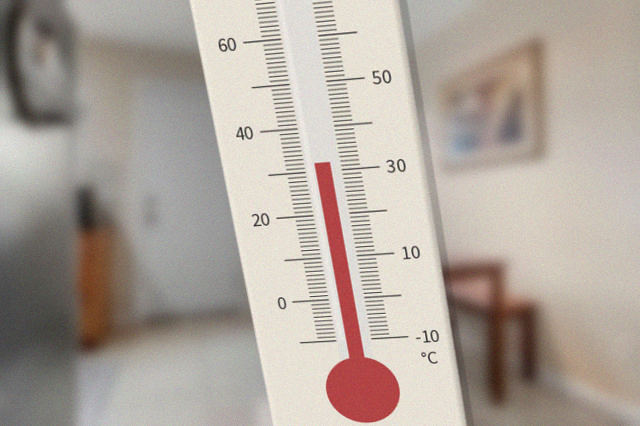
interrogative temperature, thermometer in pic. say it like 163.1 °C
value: 32 °C
